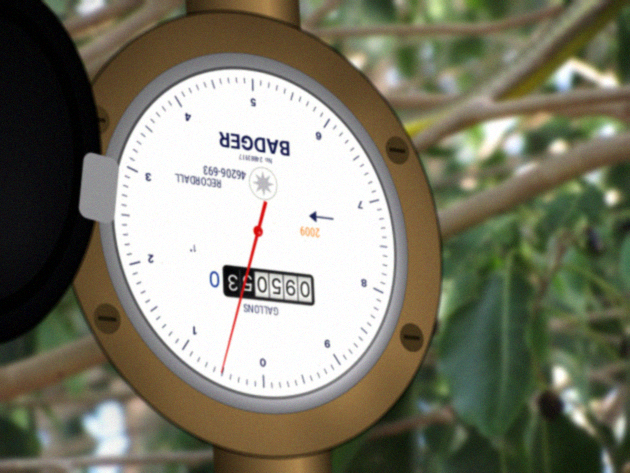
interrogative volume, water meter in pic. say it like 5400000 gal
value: 950530.5 gal
